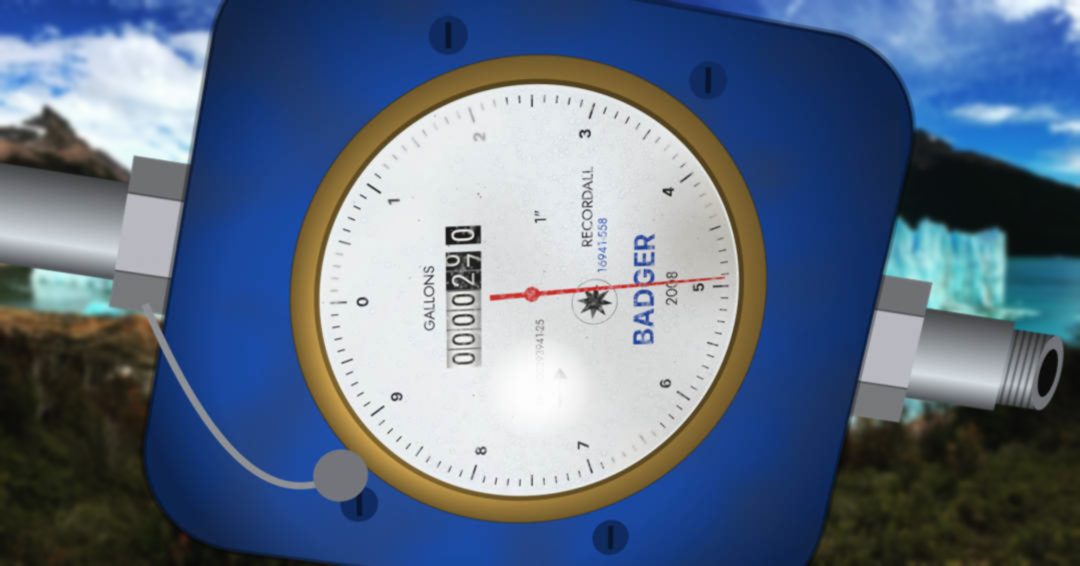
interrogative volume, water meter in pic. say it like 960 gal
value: 264.9 gal
